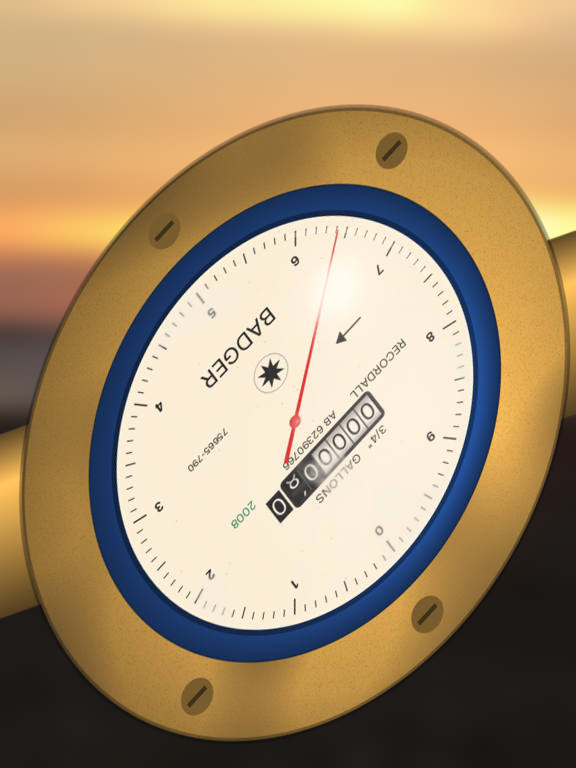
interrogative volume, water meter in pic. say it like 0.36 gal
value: 76.4 gal
